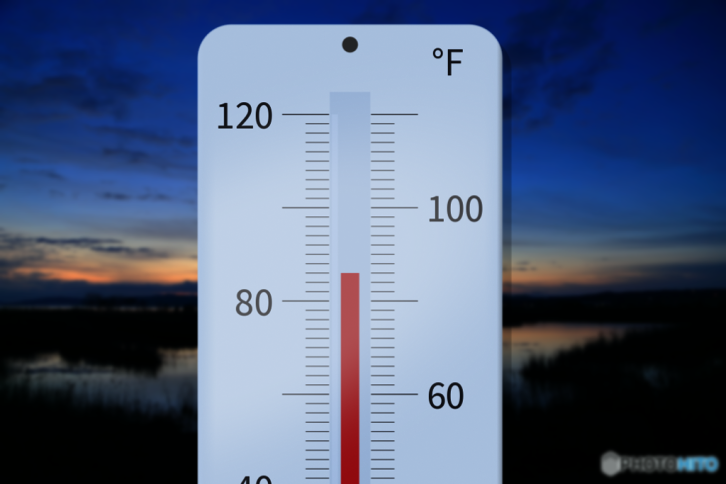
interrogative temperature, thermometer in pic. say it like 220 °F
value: 86 °F
